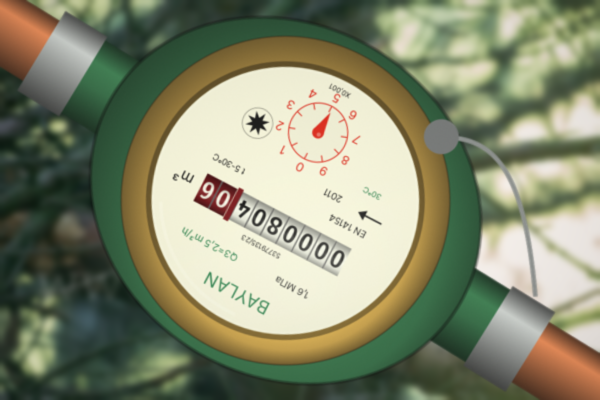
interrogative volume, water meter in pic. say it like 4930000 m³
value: 804.065 m³
